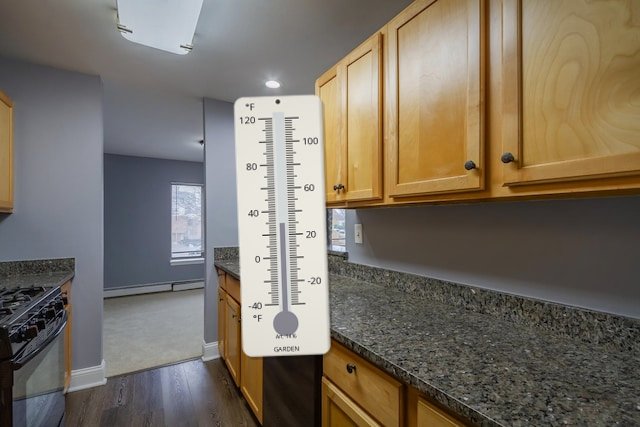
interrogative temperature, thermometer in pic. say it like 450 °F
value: 30 °F
